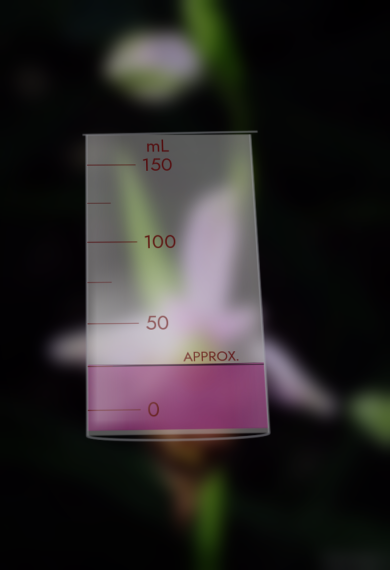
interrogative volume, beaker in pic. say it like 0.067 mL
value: 25 mL
